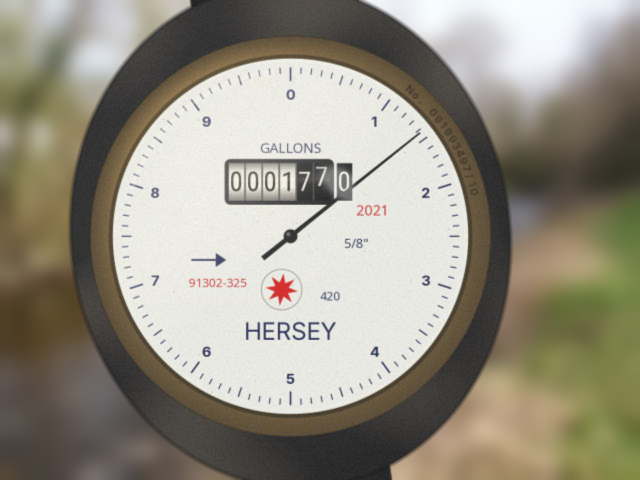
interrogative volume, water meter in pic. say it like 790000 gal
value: 1771.4 gal
